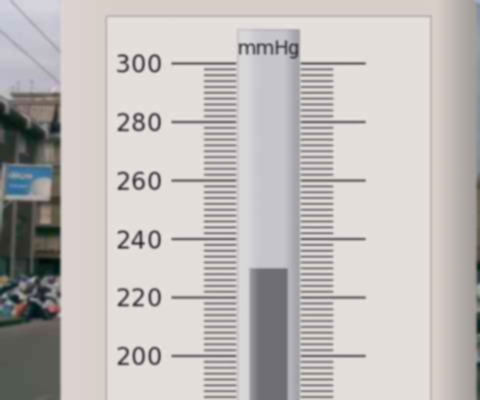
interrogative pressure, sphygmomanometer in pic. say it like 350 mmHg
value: 230 mmHg
